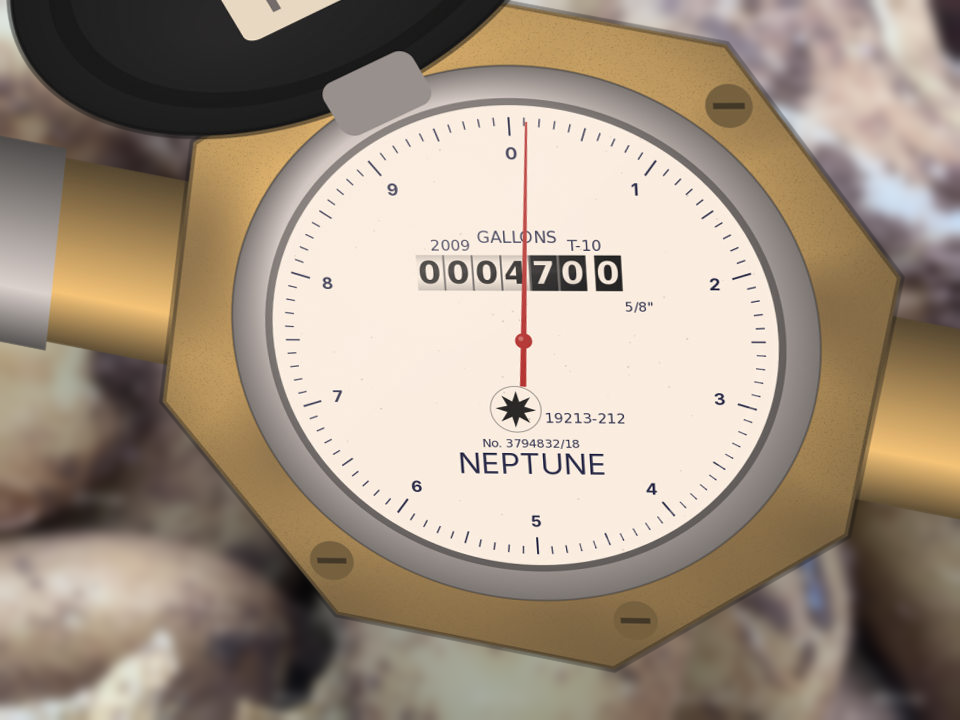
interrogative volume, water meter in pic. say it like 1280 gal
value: 4700.1 gal
